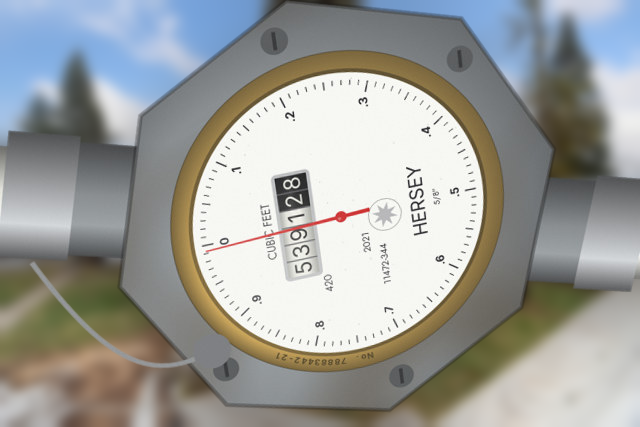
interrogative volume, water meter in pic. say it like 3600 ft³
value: 539127.99 ft³
